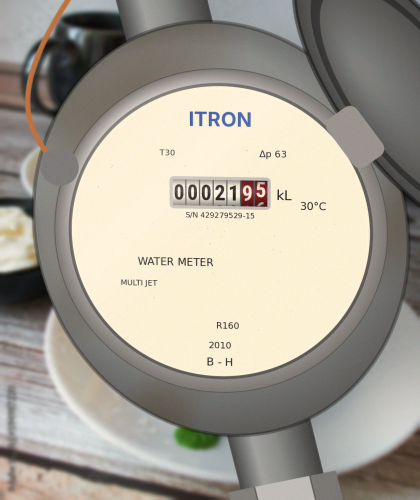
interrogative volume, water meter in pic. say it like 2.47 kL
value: 21.95 kL
